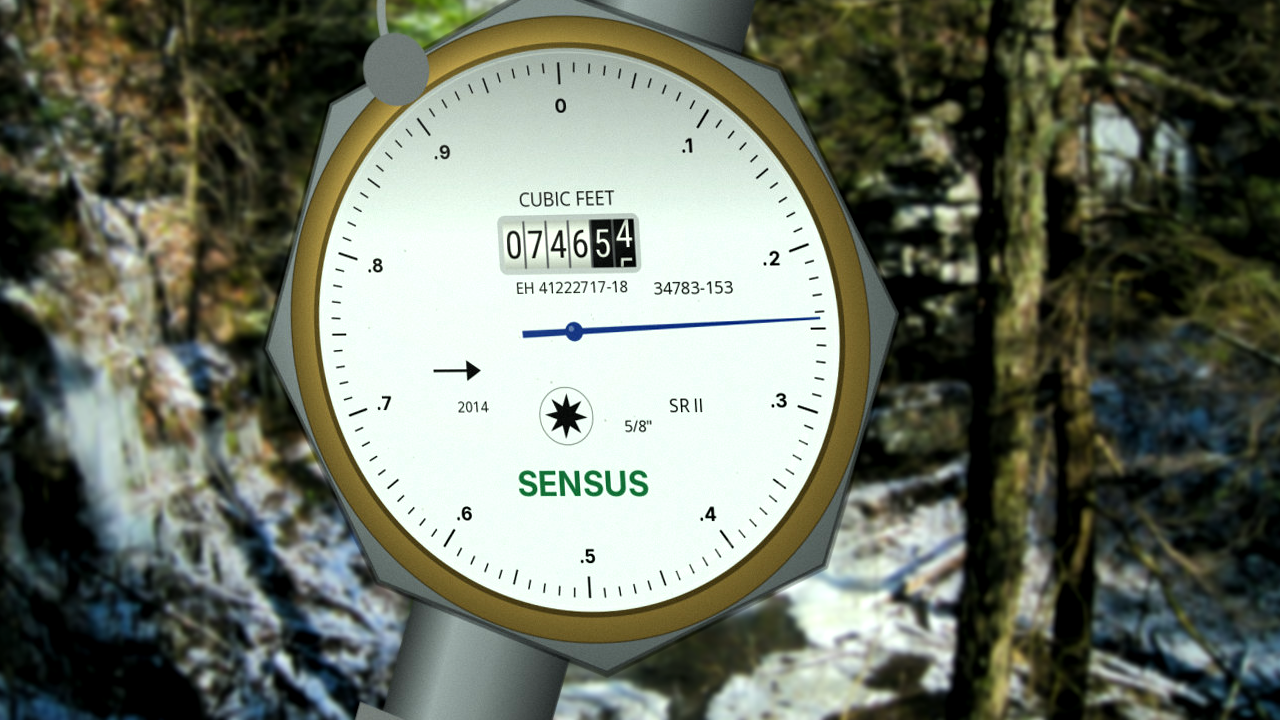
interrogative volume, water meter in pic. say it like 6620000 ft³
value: 74654.24 ft³
